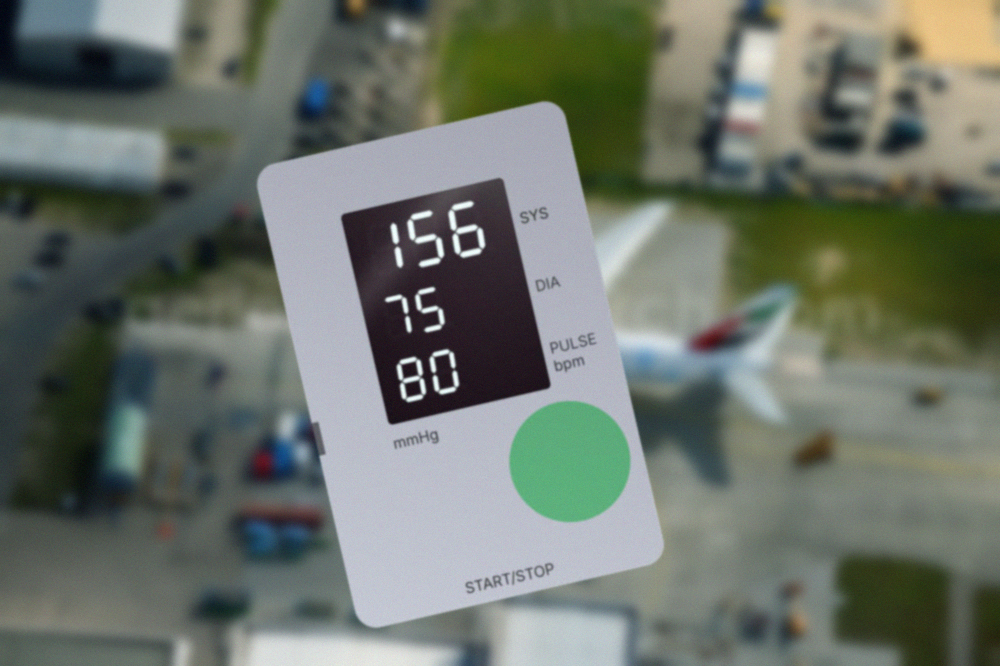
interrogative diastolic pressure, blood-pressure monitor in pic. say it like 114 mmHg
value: 75 mmHg
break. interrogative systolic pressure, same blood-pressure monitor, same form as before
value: 156 mmHg
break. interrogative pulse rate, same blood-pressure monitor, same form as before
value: 80 bpm
